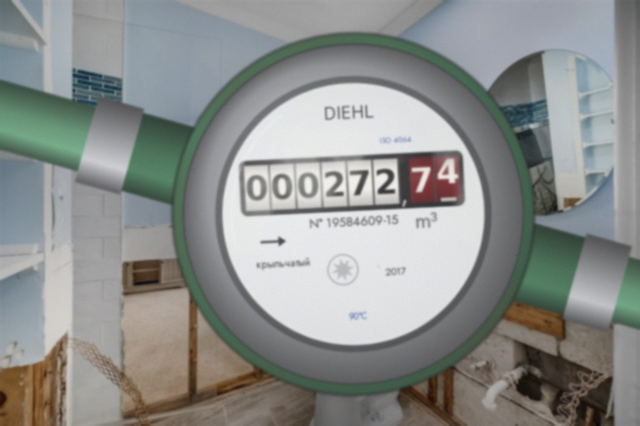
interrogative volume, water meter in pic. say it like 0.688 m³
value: 272.74 m³
